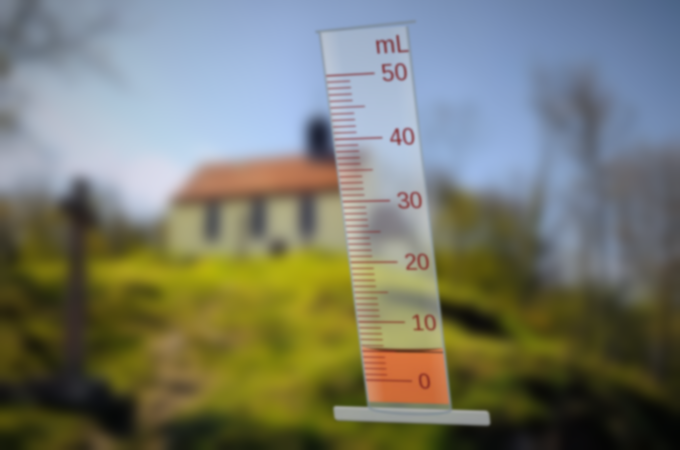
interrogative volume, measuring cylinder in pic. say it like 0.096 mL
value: 5 mL
